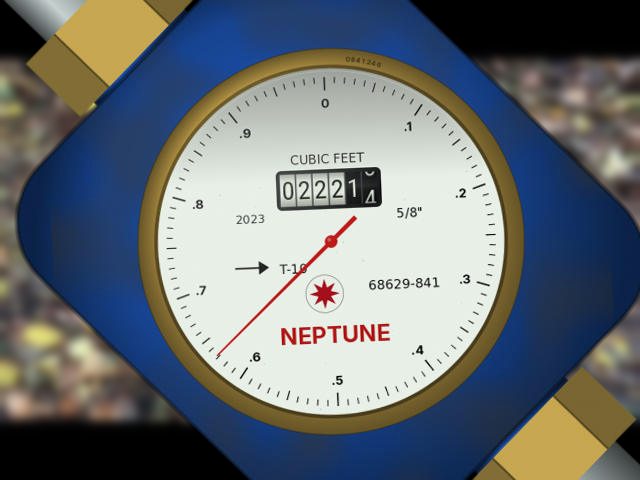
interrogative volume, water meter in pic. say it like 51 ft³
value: 22213.63 ft³
